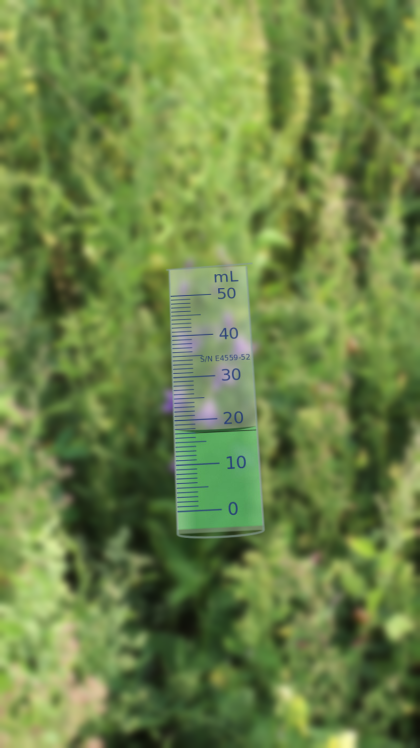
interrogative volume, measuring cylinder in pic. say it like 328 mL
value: 17 mL
